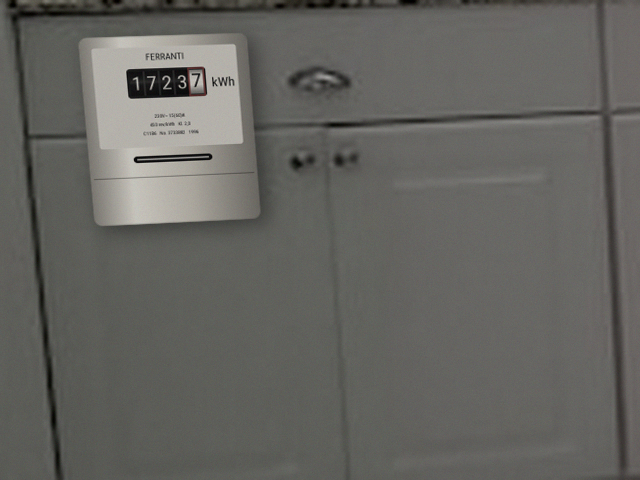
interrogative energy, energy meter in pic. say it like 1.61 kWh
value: 1723.7 kWh
